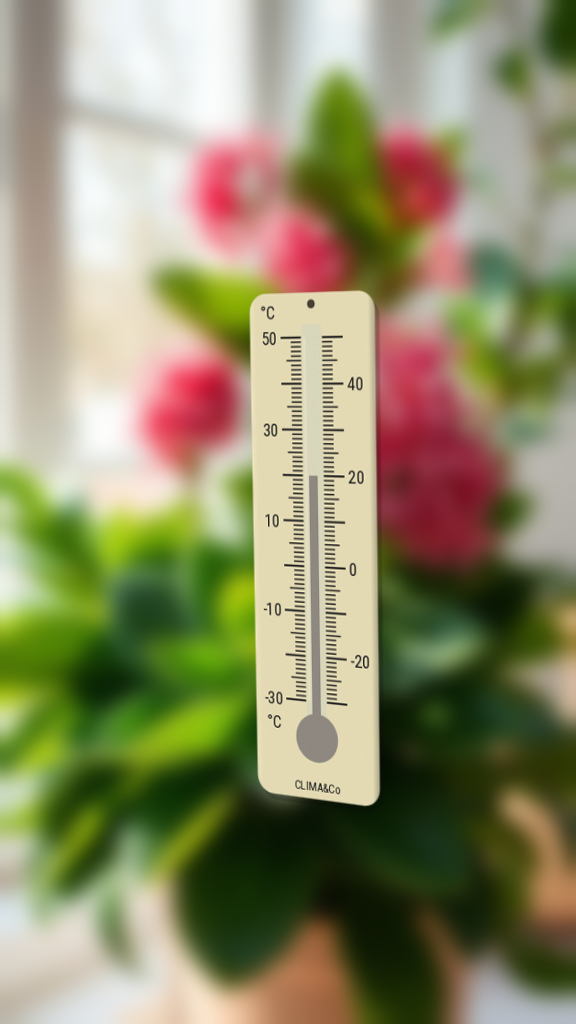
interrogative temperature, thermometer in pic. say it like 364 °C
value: 20 °C
